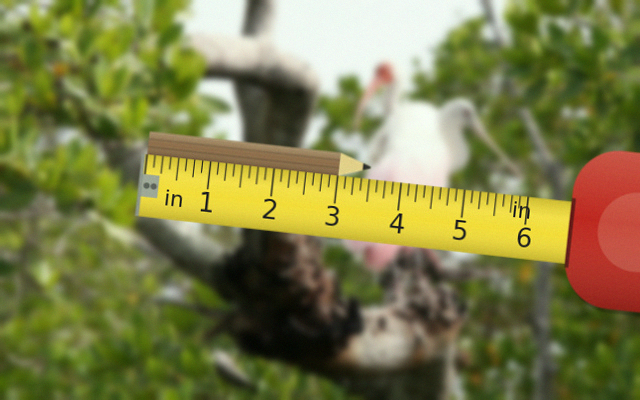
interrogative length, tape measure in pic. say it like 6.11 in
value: 3.5 in
